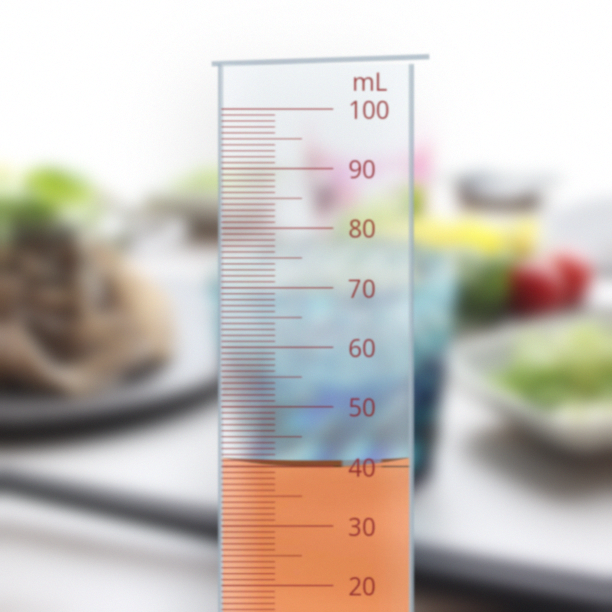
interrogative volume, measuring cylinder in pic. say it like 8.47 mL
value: 40 mL
